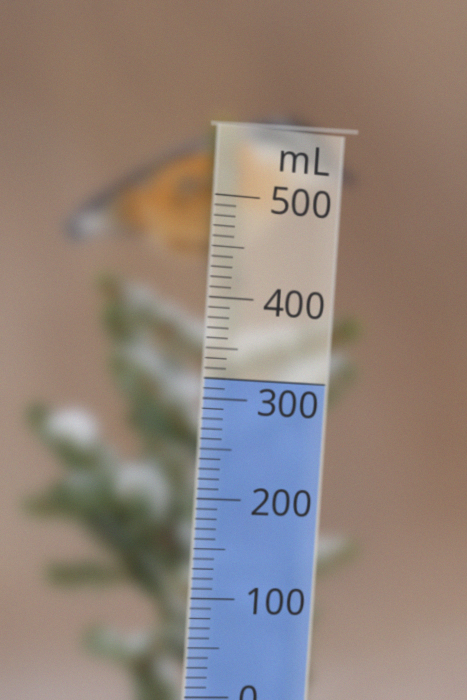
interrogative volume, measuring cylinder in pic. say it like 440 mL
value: 320 mL
